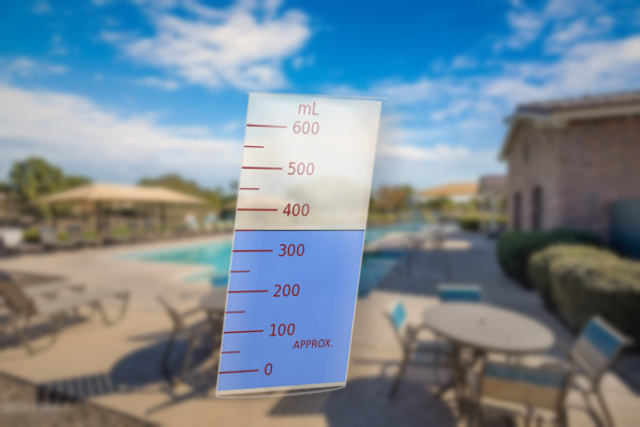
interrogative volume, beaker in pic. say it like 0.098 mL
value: 350 mL
